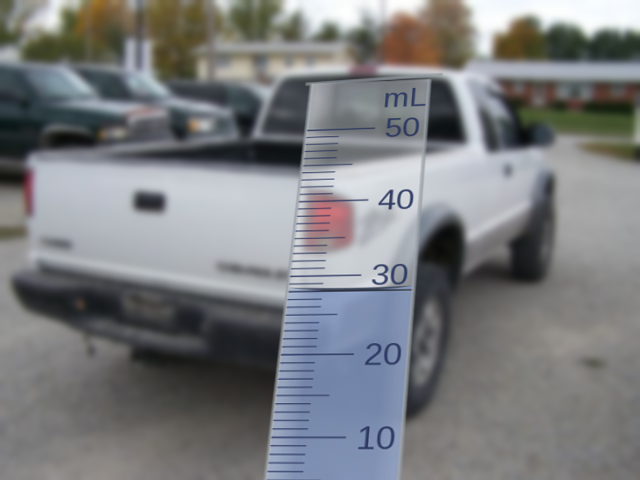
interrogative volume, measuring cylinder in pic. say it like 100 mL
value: 28 mL
